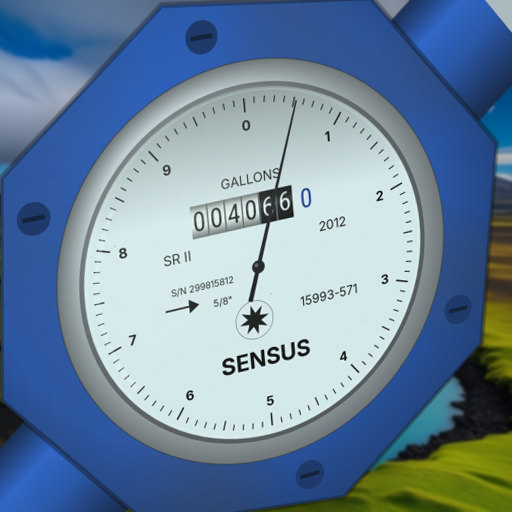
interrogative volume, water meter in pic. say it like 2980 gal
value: 40660.5 gal
